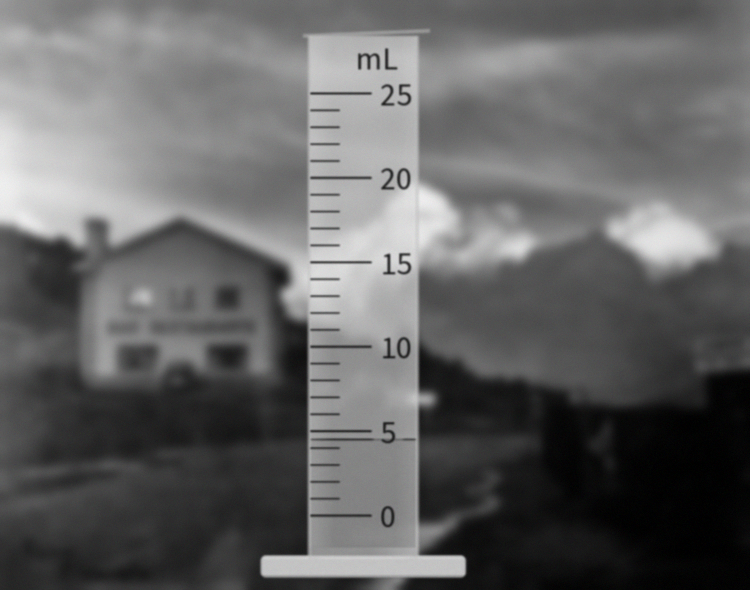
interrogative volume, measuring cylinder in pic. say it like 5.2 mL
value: 4.5 mL
